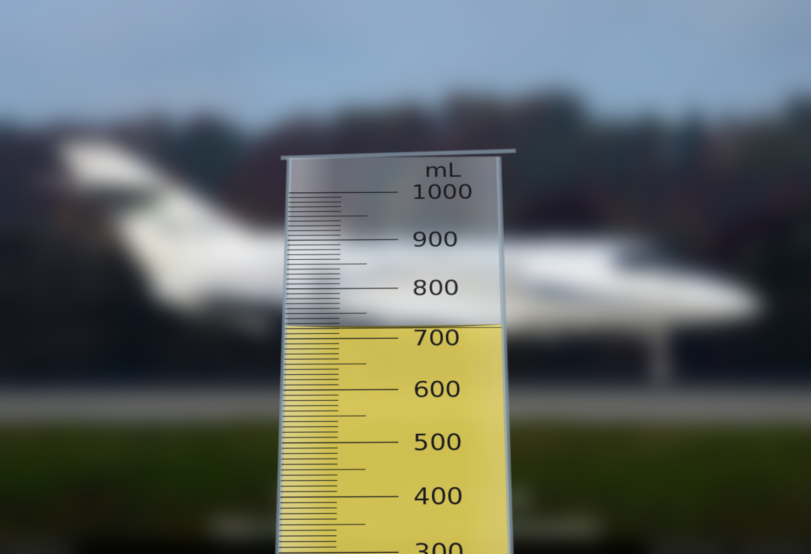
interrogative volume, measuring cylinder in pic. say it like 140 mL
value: 720 mL
